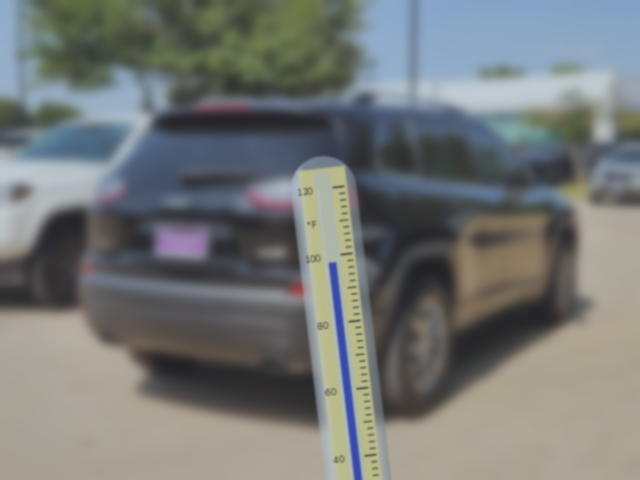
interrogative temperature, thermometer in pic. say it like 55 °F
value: 98 °F
